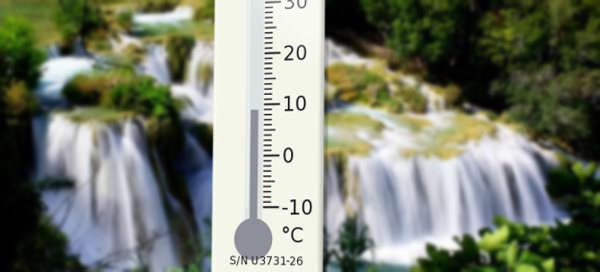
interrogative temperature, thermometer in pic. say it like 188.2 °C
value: 9 °C
